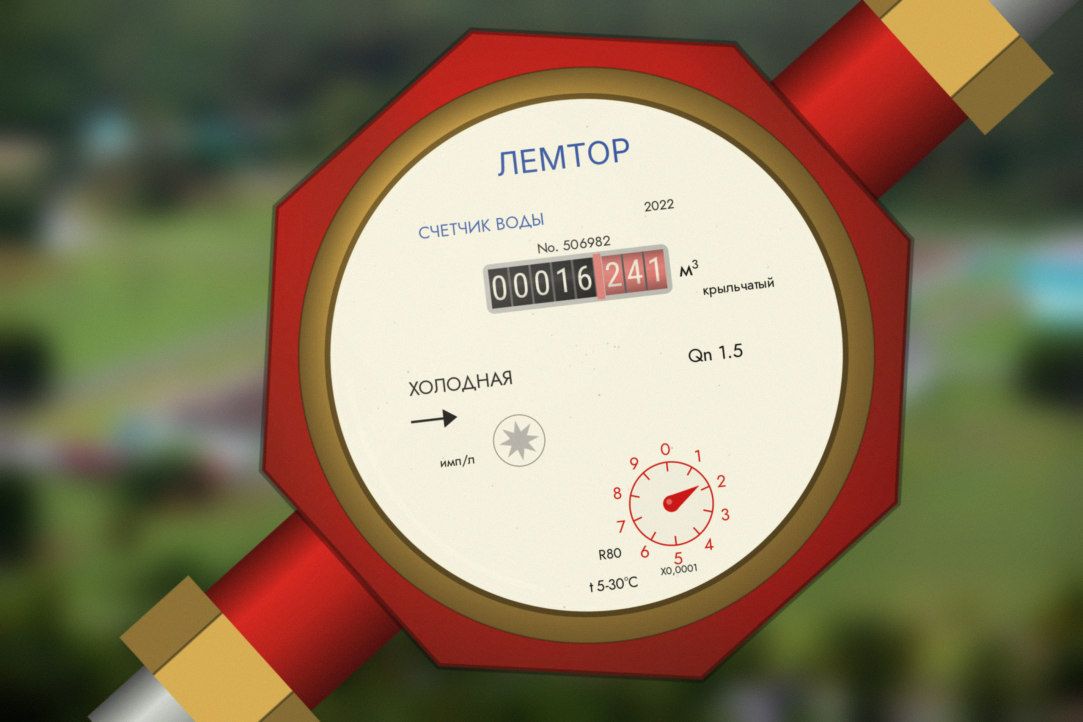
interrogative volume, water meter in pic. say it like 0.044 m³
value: 16.2411 m³
